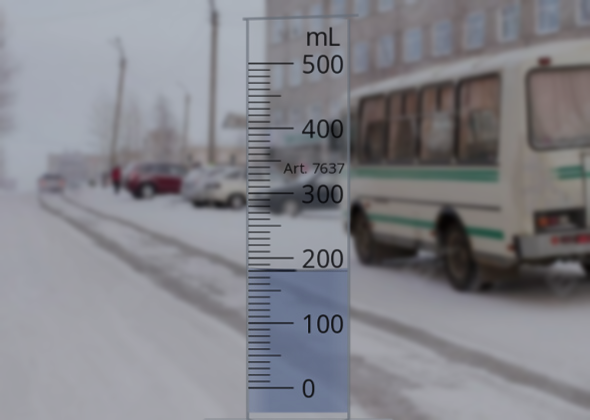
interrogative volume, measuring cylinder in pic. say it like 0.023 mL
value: 180 mL
